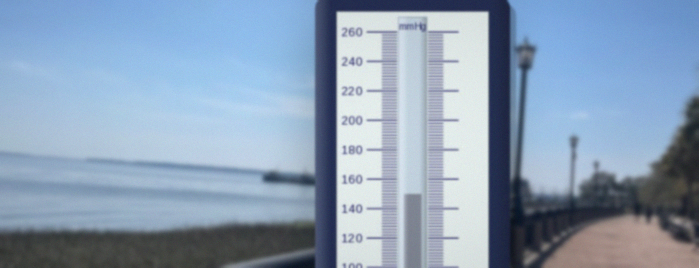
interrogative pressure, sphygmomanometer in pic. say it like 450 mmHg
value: 150 mmHg
